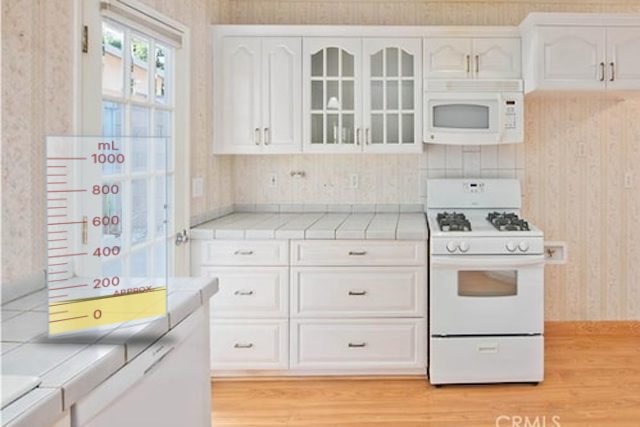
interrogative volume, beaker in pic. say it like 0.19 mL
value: 100 mL
